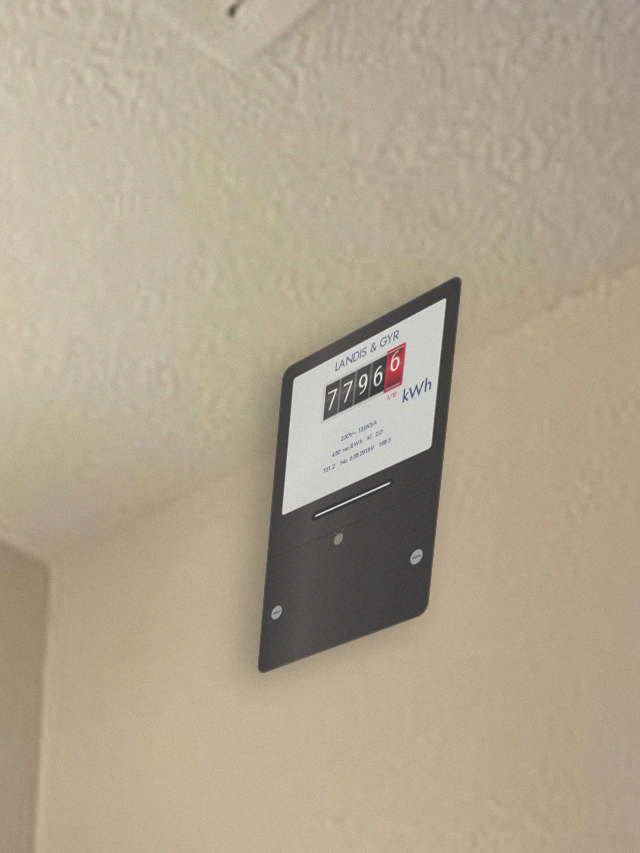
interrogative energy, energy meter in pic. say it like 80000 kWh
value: 7796.6 kWh
